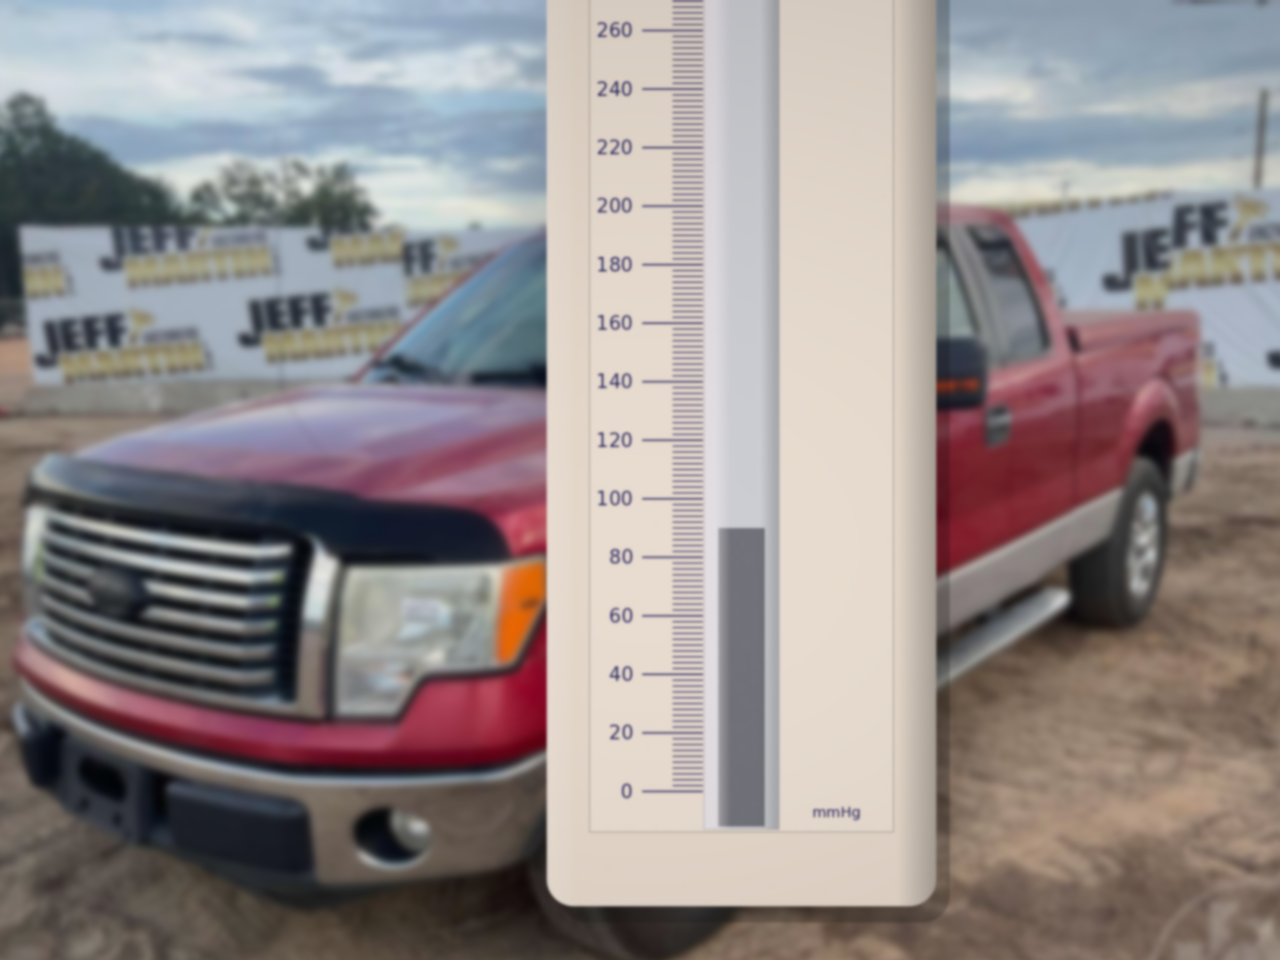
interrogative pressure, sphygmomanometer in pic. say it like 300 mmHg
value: 90 mmHg
